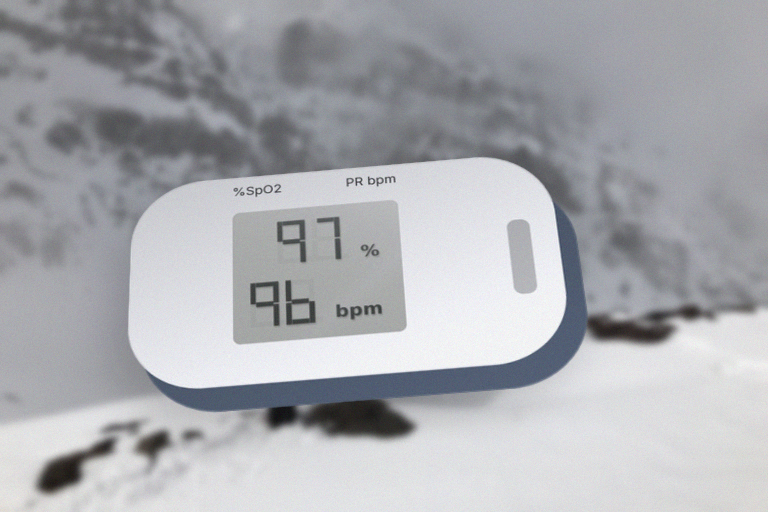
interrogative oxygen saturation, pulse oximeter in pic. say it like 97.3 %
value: 97 %
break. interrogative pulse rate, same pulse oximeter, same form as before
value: 96 bpm
